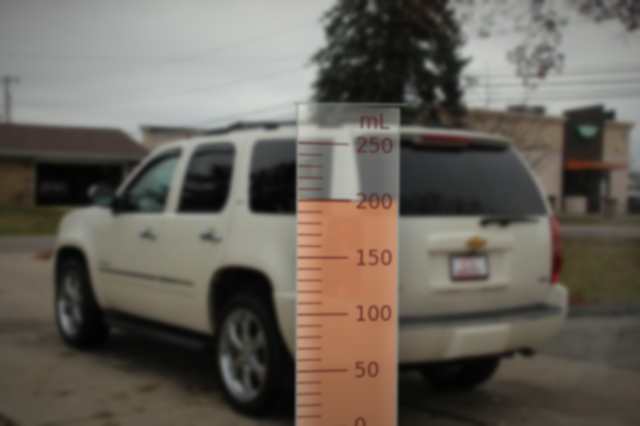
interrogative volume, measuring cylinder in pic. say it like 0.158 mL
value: 200 mL
